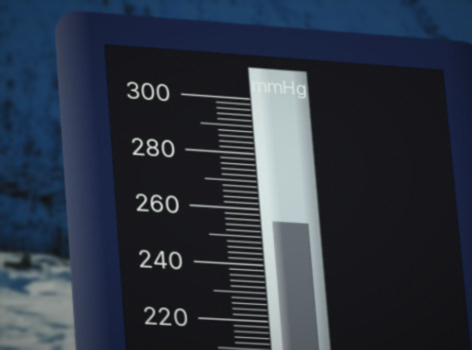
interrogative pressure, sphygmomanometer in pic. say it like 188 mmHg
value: 256 mmHg
